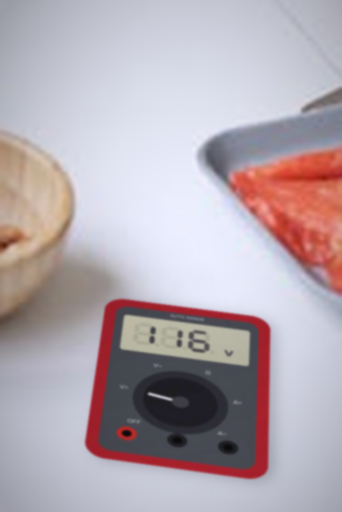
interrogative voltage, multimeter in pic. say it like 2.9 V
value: 116 V
